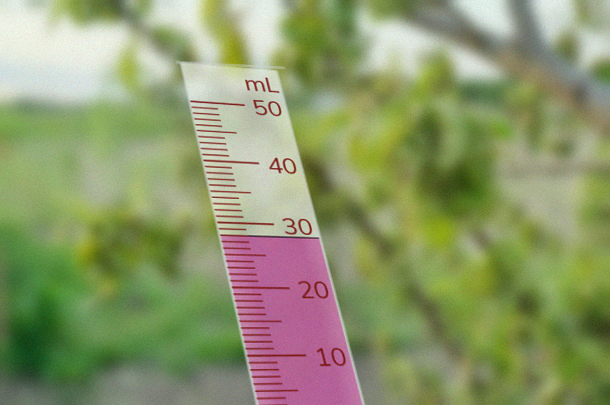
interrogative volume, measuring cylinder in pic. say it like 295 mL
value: 28 mL
